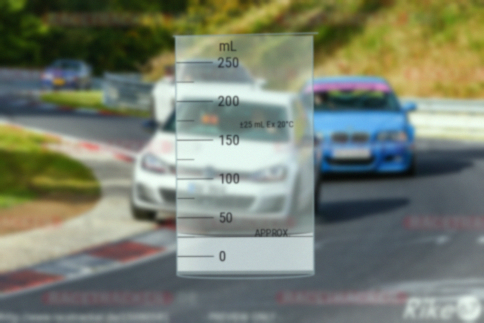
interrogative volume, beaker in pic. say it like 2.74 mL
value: 25 mL
